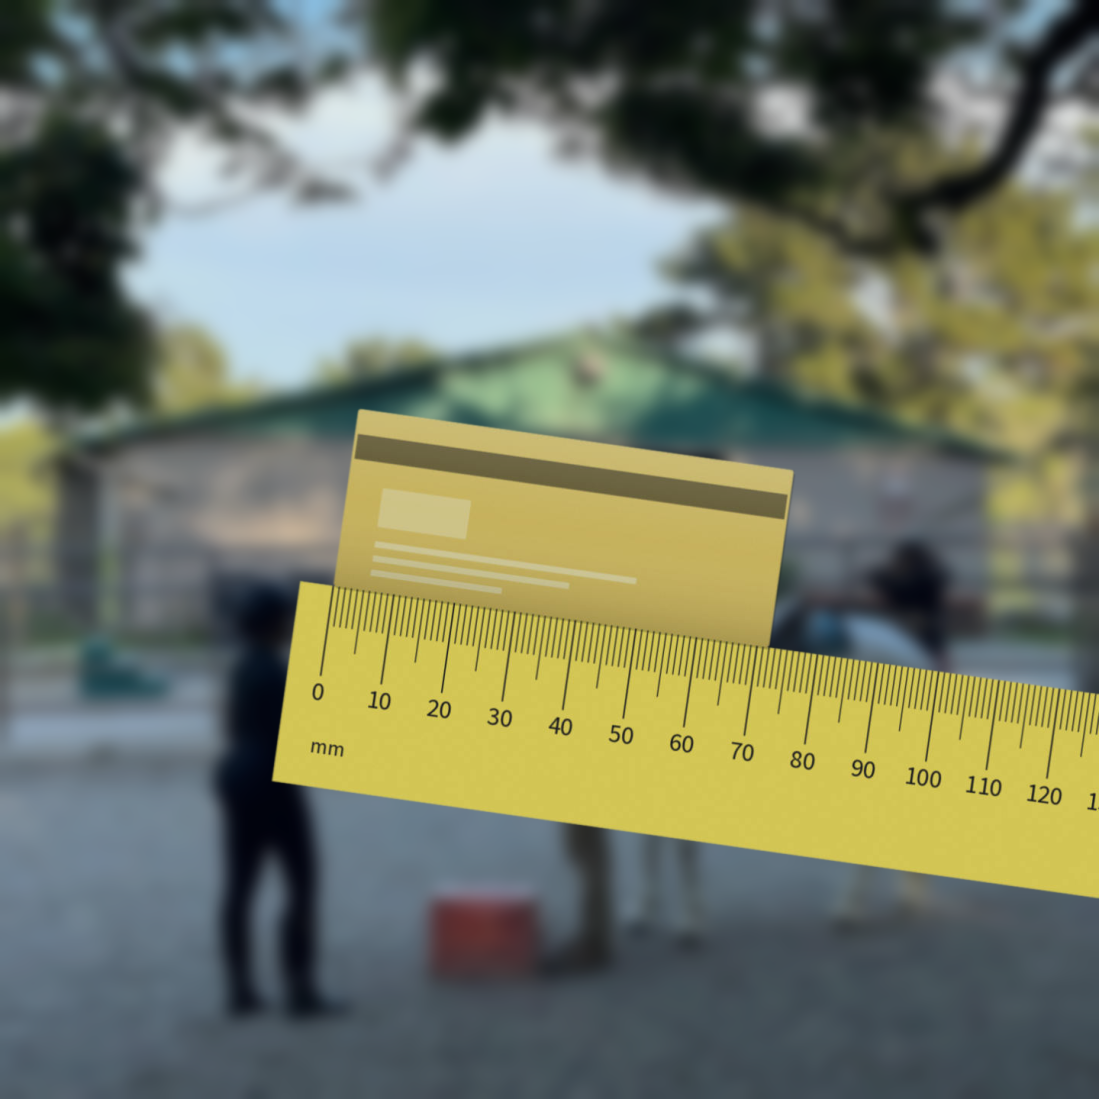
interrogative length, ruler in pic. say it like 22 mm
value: 72 mm
